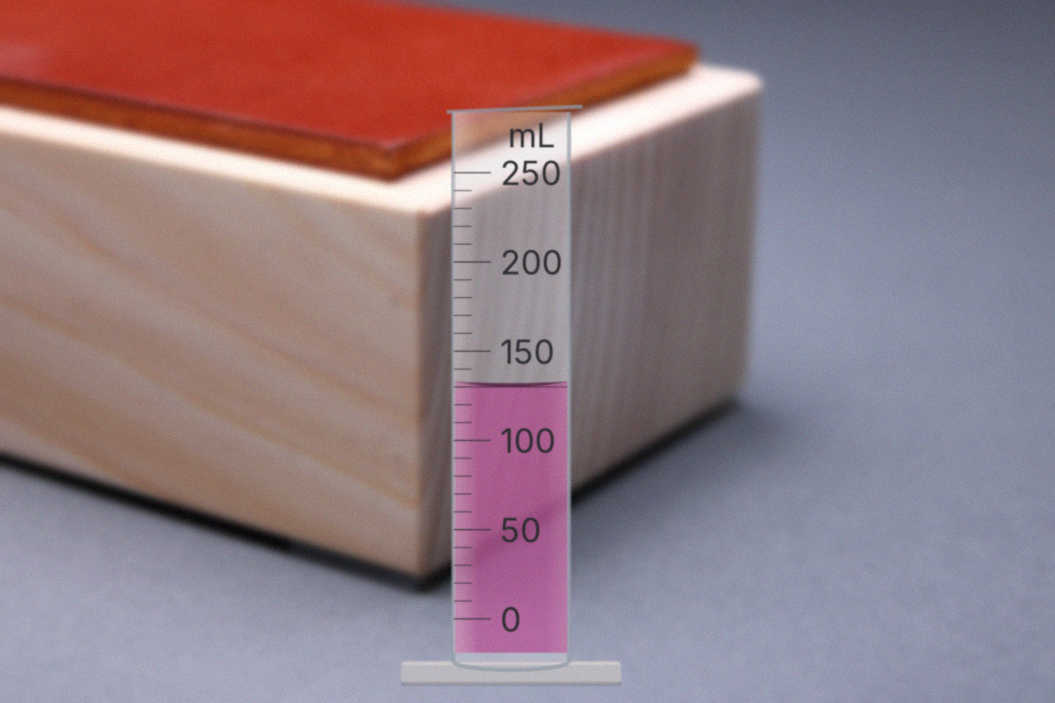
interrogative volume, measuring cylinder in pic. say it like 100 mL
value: 130 mL
